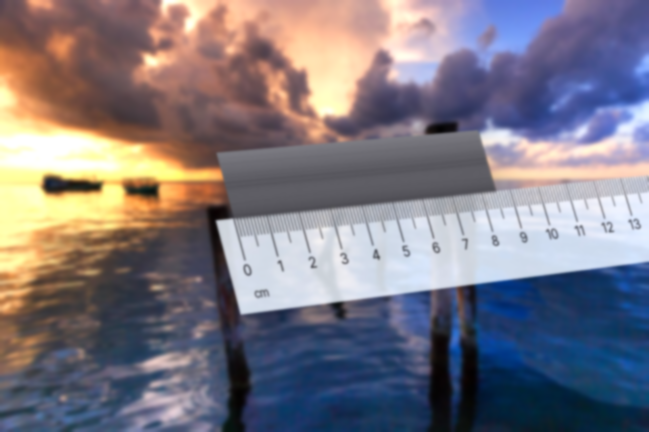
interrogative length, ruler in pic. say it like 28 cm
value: 8.5 cm
